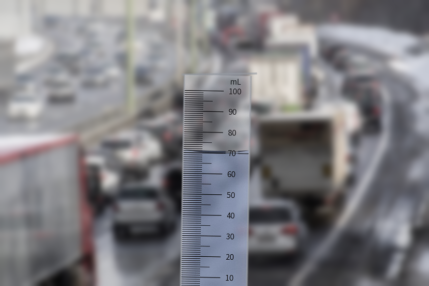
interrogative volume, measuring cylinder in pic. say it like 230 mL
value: 70 mL
